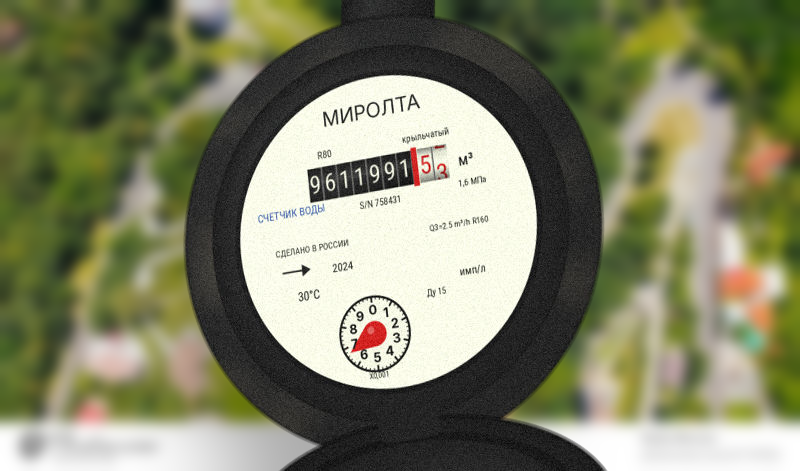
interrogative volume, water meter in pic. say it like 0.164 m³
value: 9611991.526 m³
